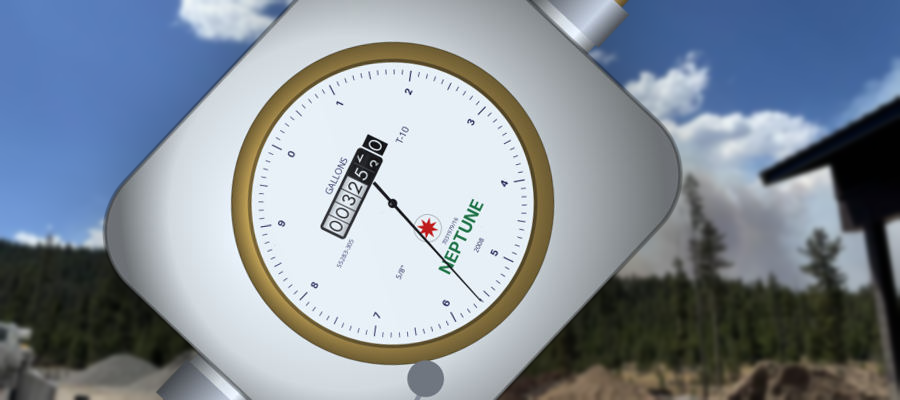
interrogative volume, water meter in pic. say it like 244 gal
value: 32525.6 gal
